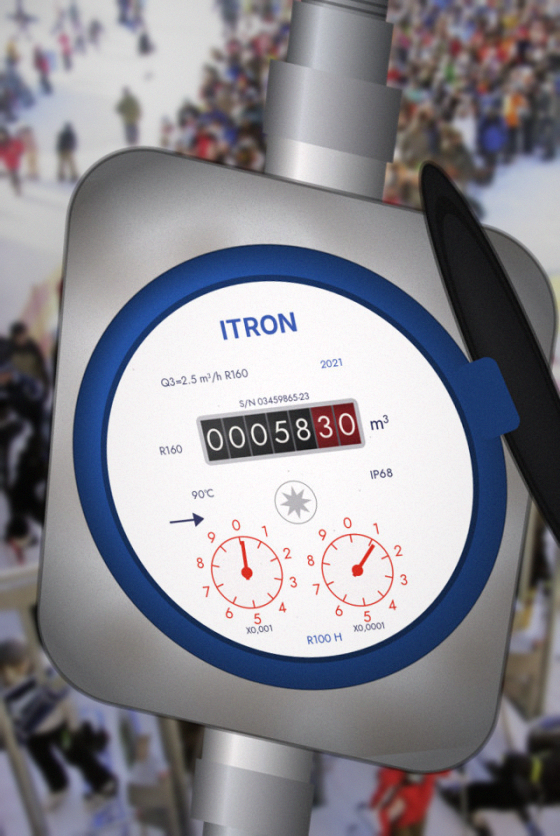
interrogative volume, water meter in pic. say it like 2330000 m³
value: 58.3001 m³
